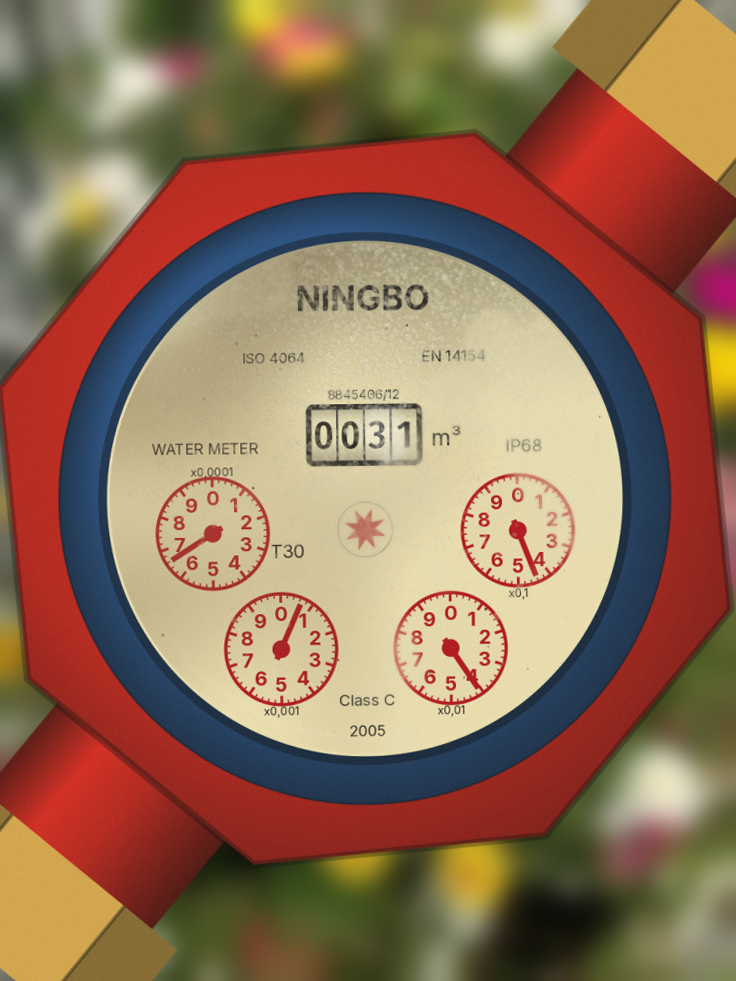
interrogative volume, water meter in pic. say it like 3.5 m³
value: 31.4406 m³
